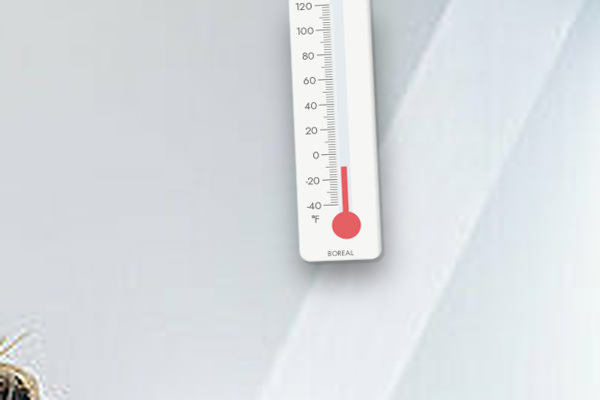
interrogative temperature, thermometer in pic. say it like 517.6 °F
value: -10 °F
